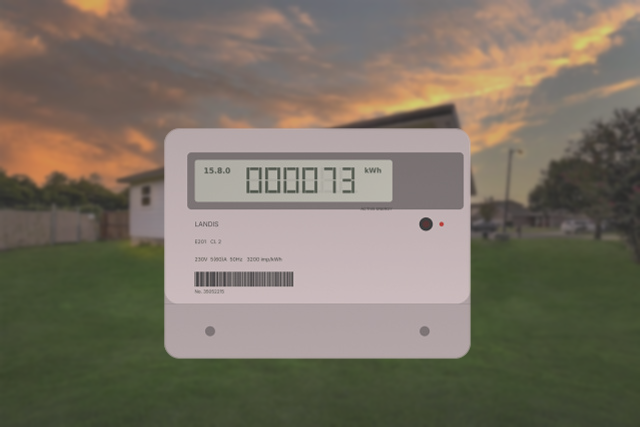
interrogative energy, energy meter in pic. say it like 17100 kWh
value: 73 kWh
